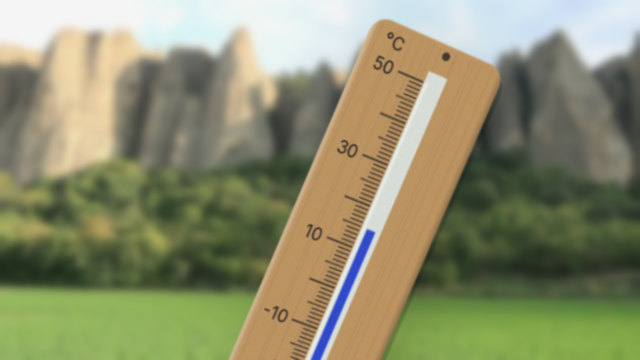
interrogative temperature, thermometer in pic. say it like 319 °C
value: 15 °C
